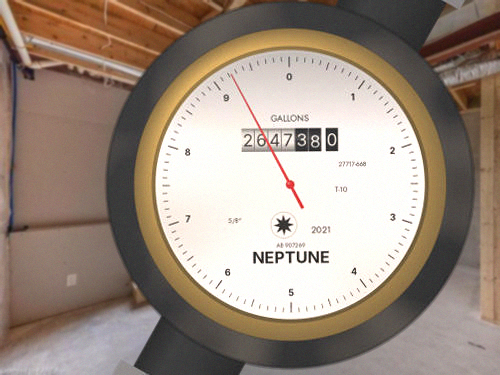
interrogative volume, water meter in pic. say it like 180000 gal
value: 2647379.2 gal
